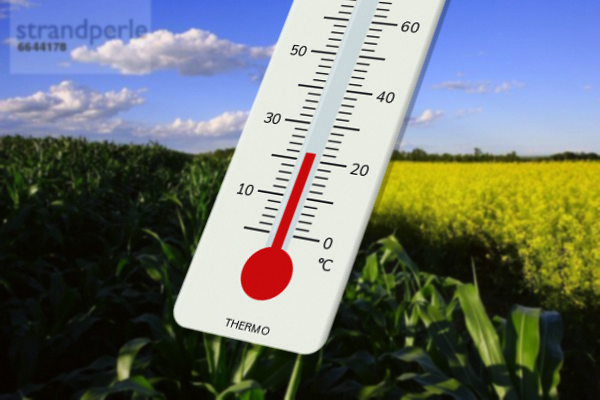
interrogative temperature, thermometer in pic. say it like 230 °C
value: 22 °C
